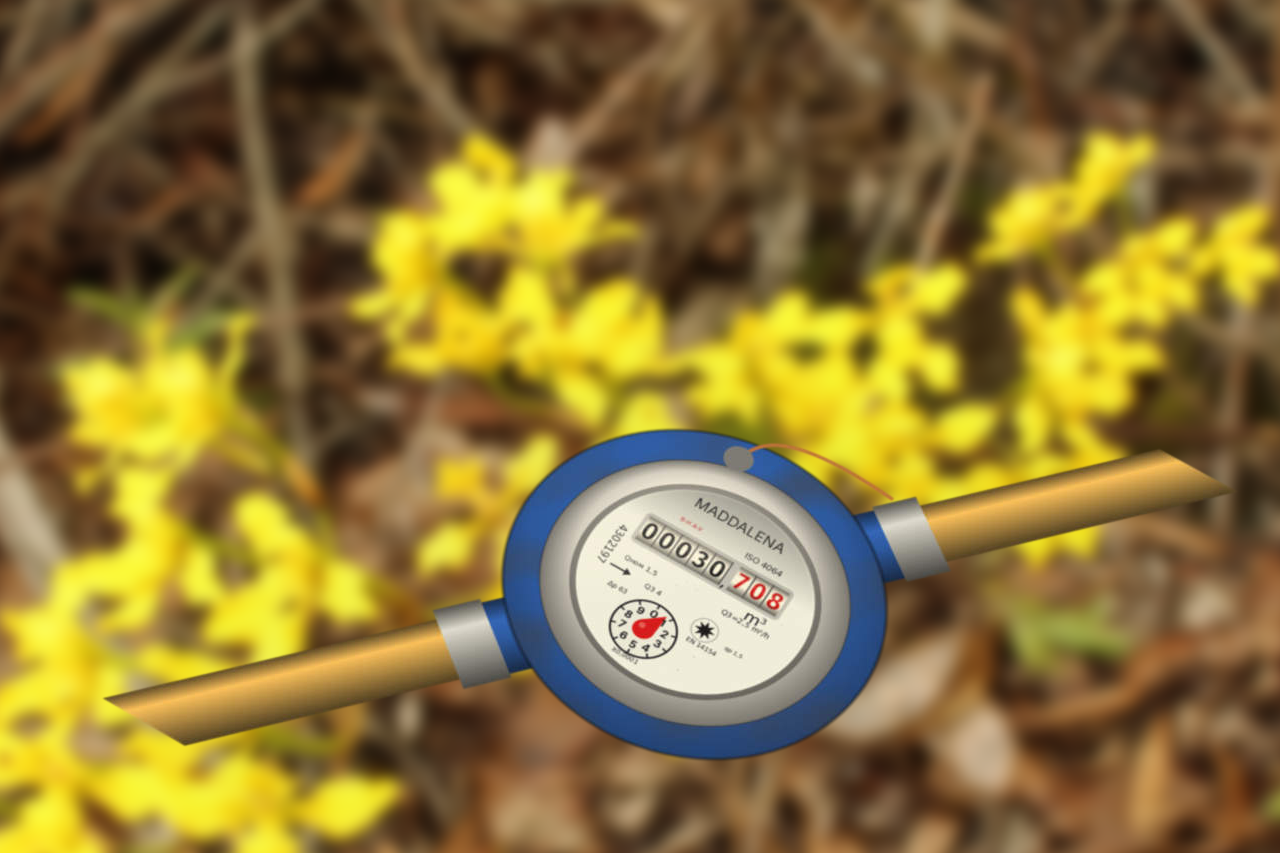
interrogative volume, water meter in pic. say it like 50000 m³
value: 30.7080 m³
